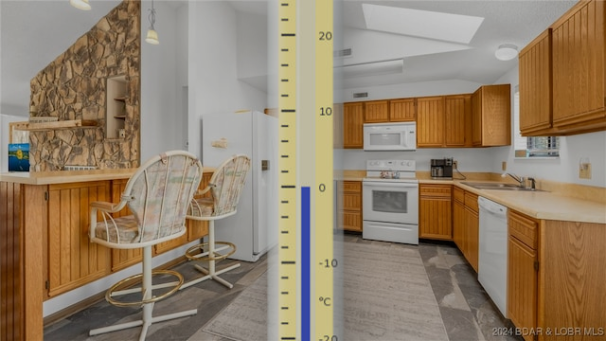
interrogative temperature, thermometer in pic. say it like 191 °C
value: 0 °C
